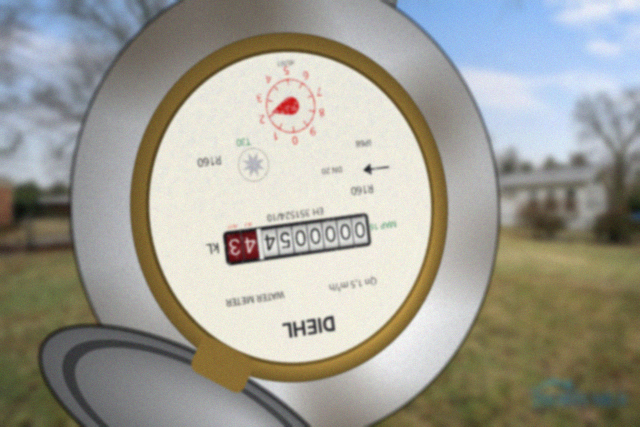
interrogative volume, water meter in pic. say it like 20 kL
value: 54.432 kL
